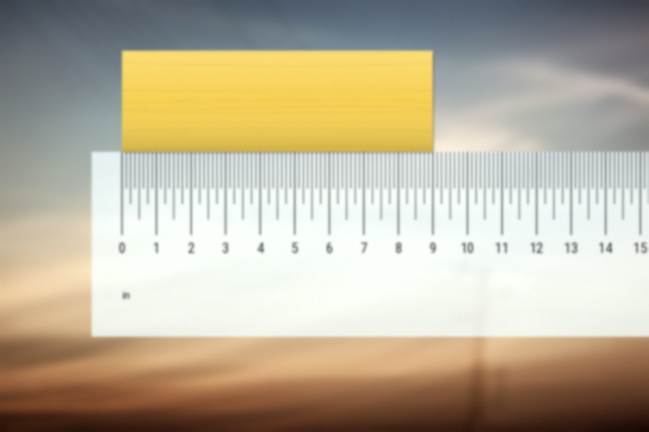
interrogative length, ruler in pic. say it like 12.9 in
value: 9 in
